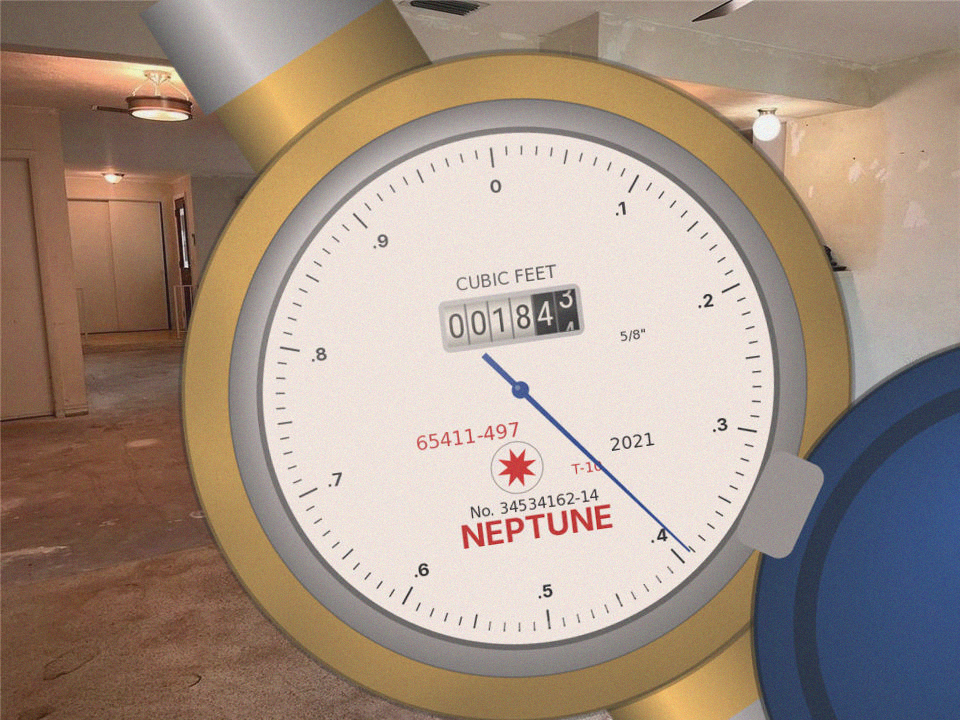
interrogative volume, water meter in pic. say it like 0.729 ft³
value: 1843.39 ft³
